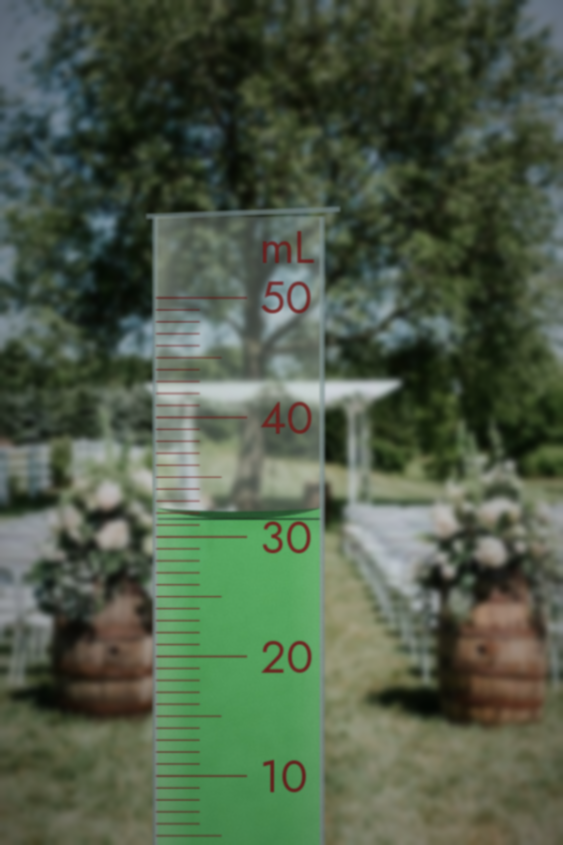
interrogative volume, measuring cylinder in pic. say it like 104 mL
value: 31.5 mL
